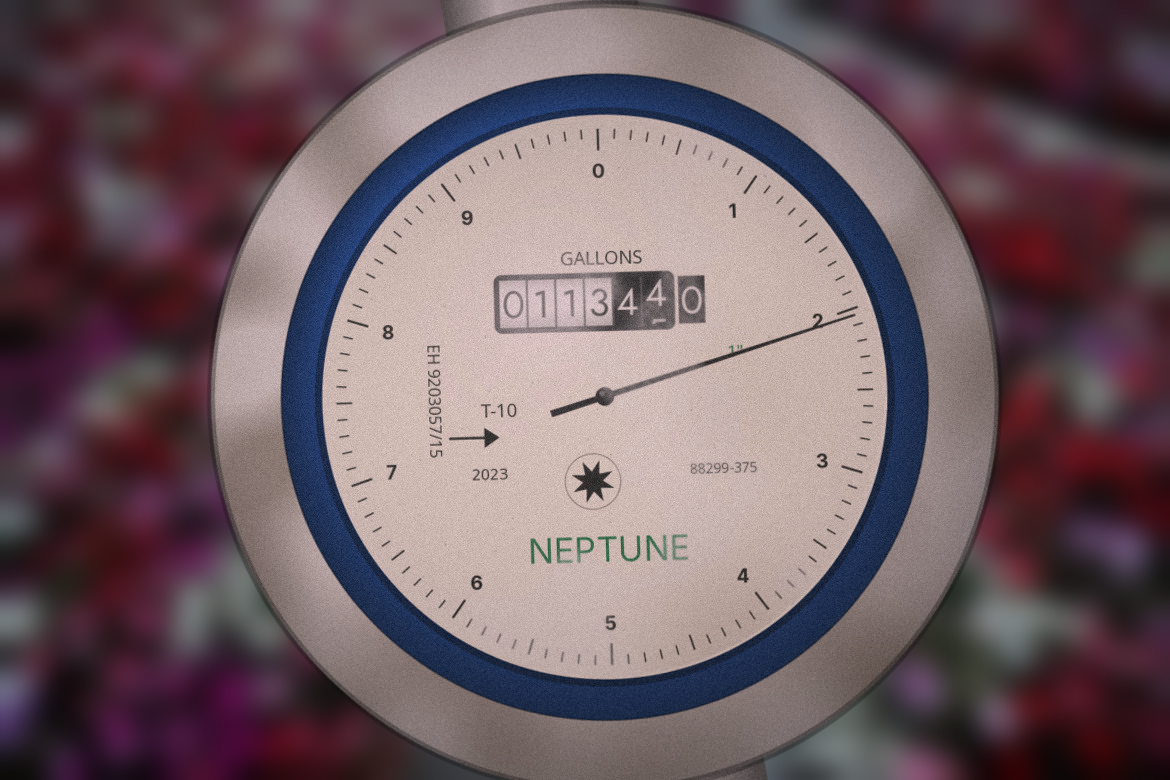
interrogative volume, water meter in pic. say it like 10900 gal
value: 113442.0 gal
